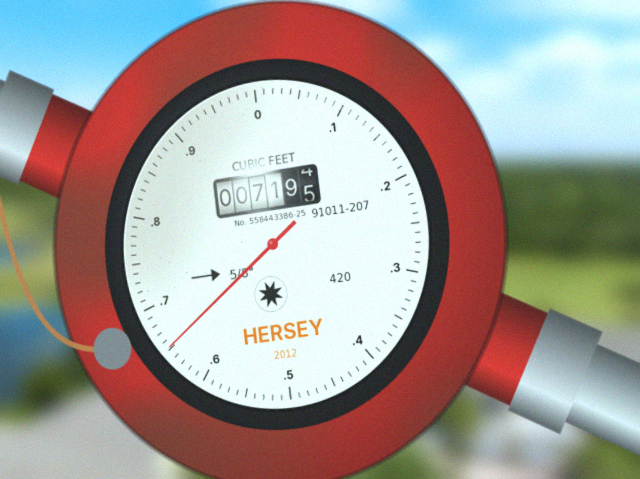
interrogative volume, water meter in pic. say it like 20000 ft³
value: 7194.65 ft³
